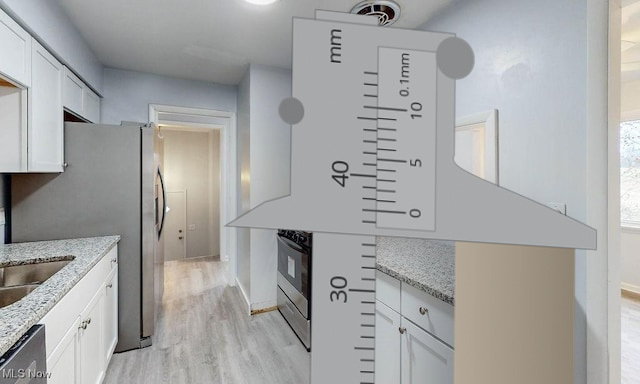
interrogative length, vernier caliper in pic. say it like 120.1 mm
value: 37.0 mm
